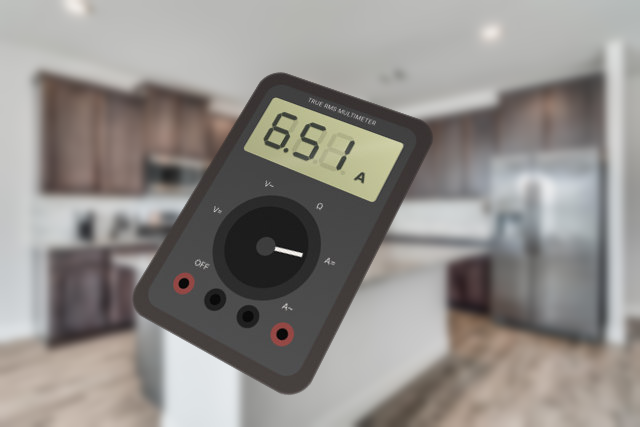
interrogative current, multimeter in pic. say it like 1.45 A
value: 6.51 A
